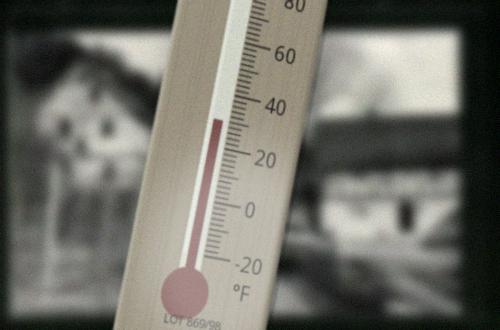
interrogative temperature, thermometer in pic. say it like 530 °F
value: 30 °F
